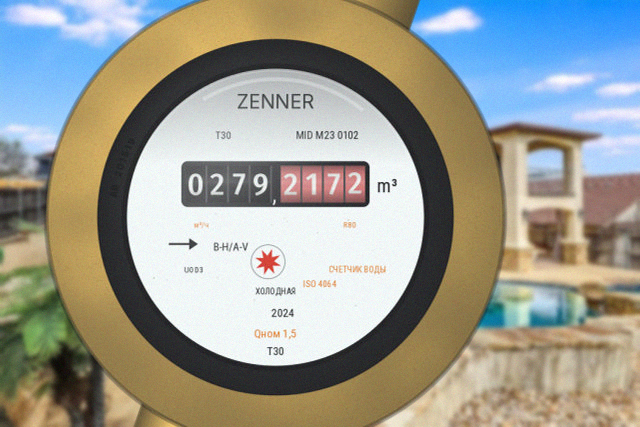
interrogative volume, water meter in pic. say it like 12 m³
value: 279.2172 m³
